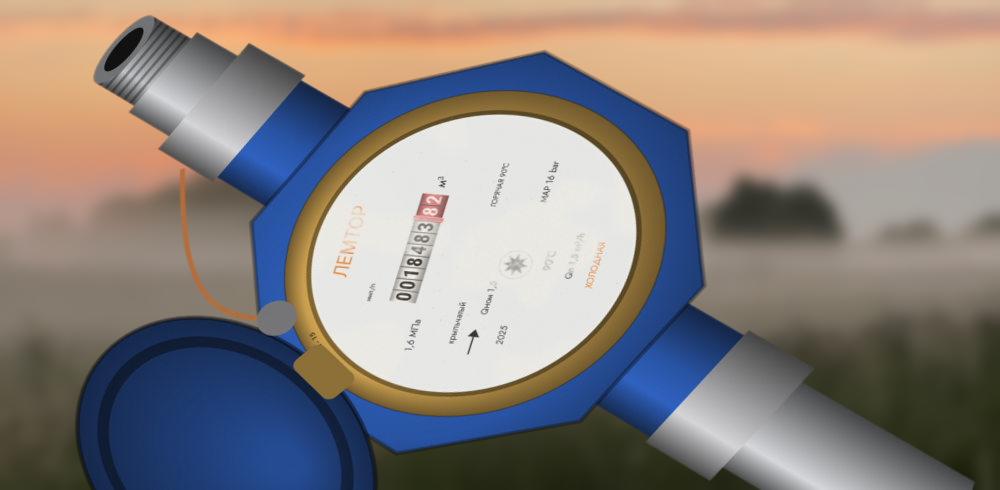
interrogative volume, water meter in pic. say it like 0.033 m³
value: 18483.82 m³
